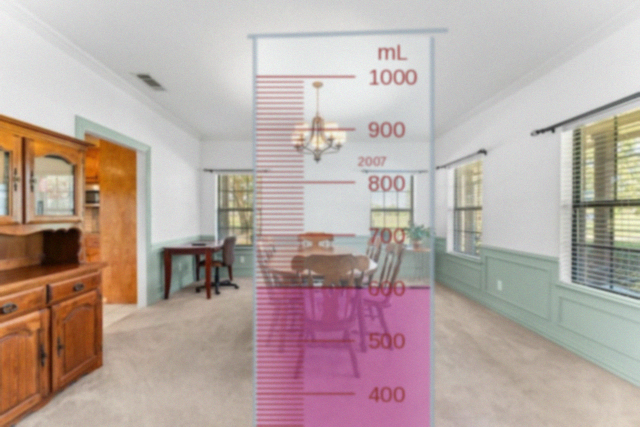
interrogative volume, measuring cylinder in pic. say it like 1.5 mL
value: 600 mL
